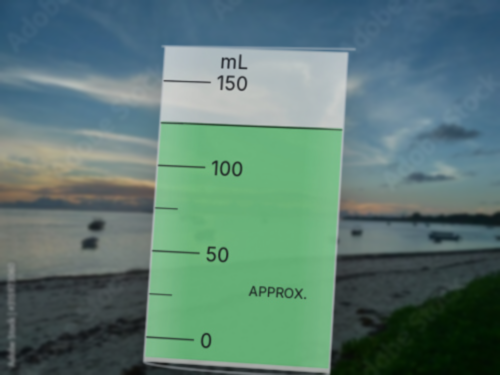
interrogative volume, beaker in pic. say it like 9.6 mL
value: 125 mL
